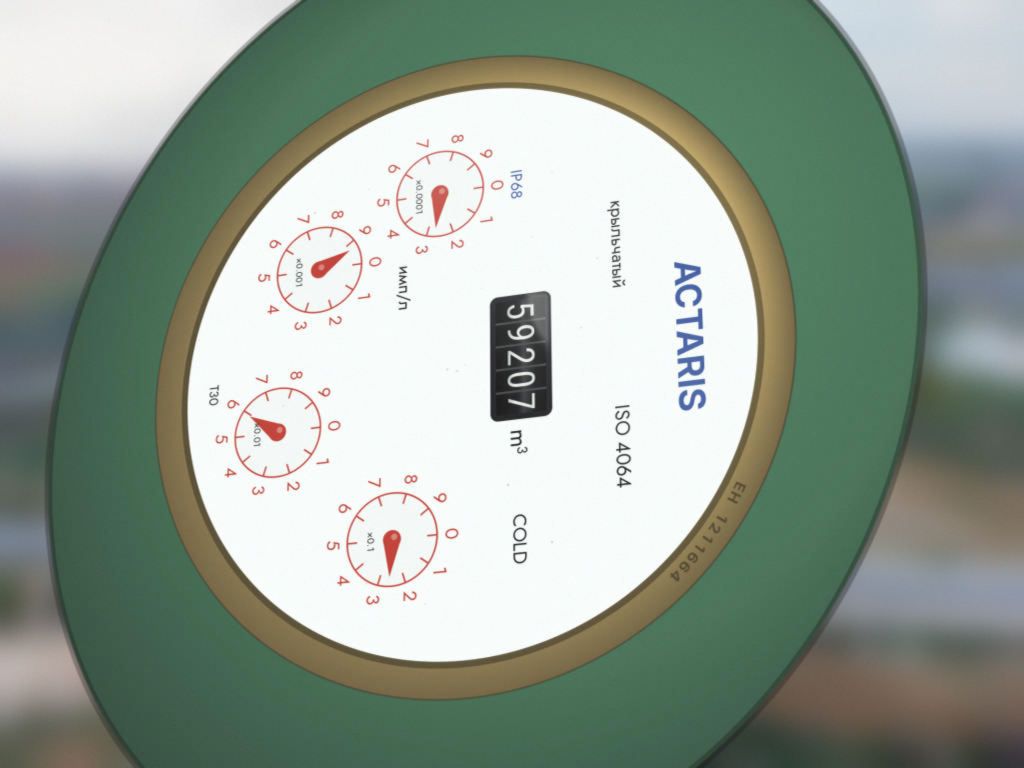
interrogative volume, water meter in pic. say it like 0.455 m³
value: 59207.2592 m³
